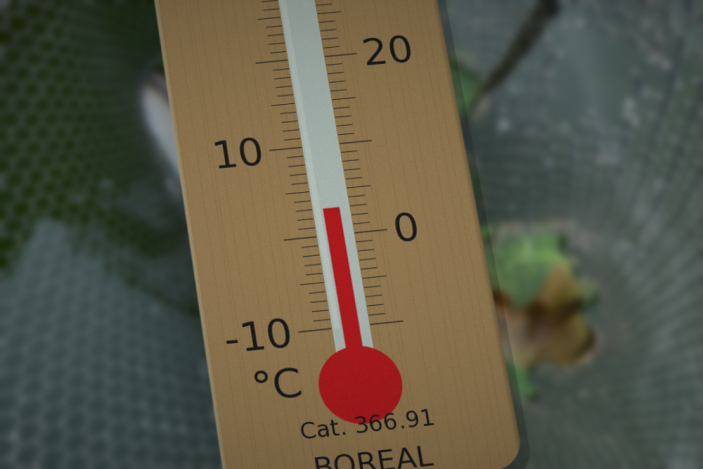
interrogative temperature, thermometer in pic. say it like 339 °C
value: 3 °C
